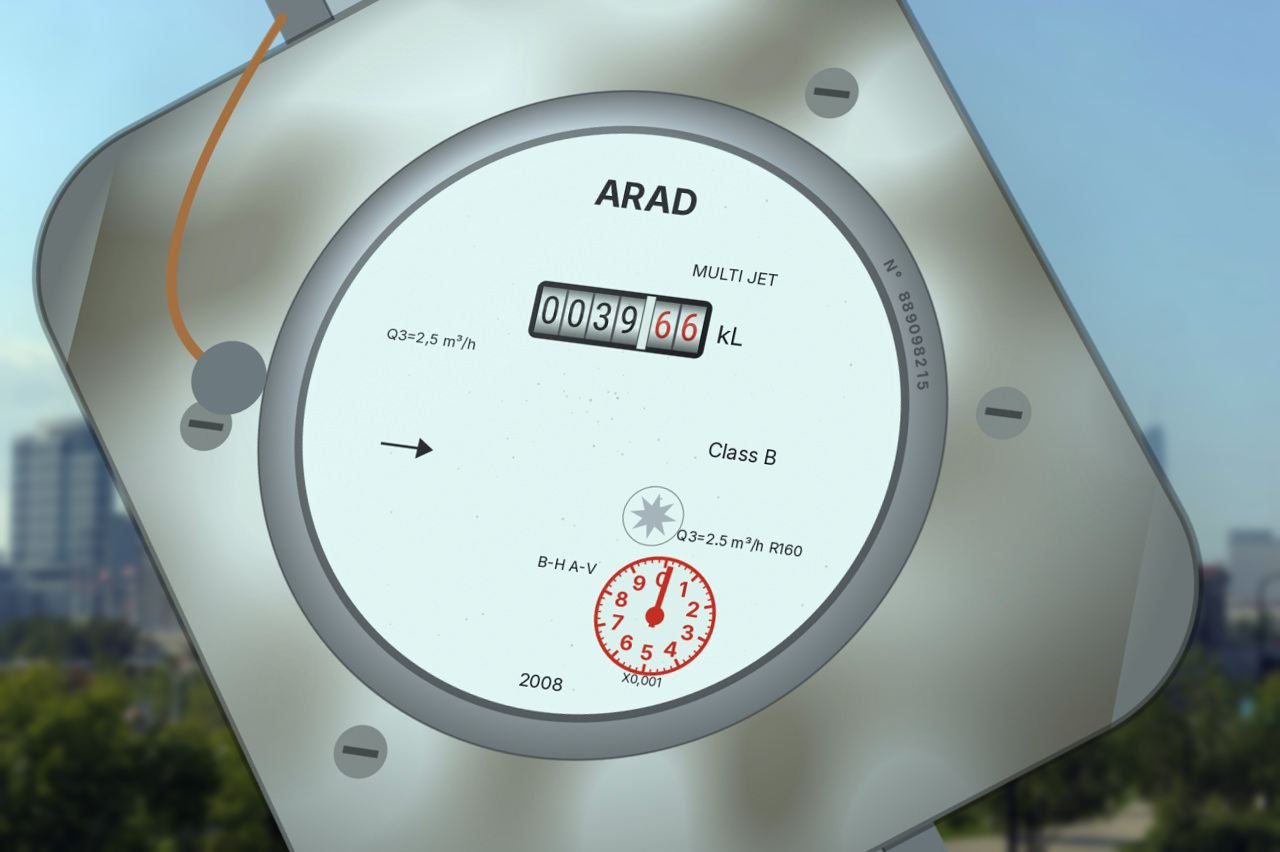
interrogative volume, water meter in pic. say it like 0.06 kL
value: 39.660 kL
